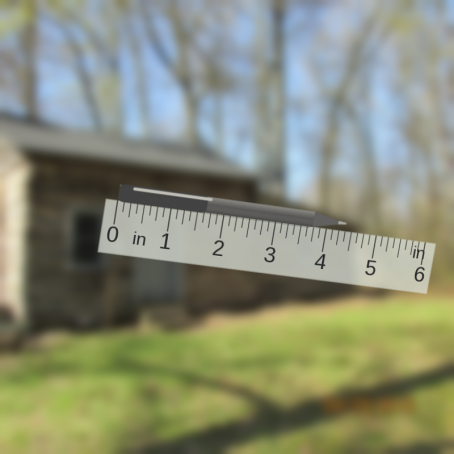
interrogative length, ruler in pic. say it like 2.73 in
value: 4.375 in
